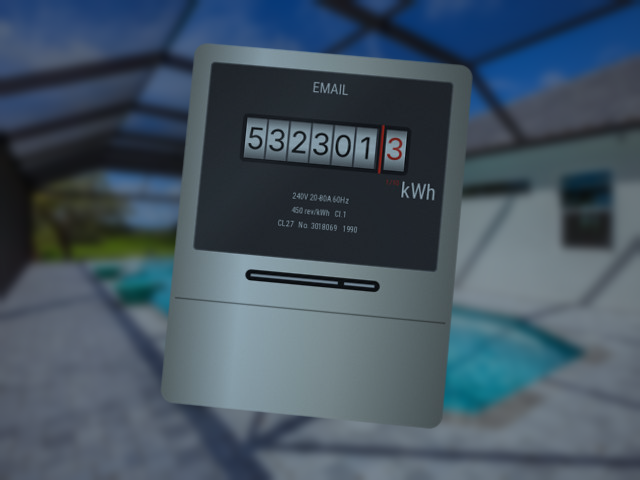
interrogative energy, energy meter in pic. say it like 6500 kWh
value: 532301.3 kWh
